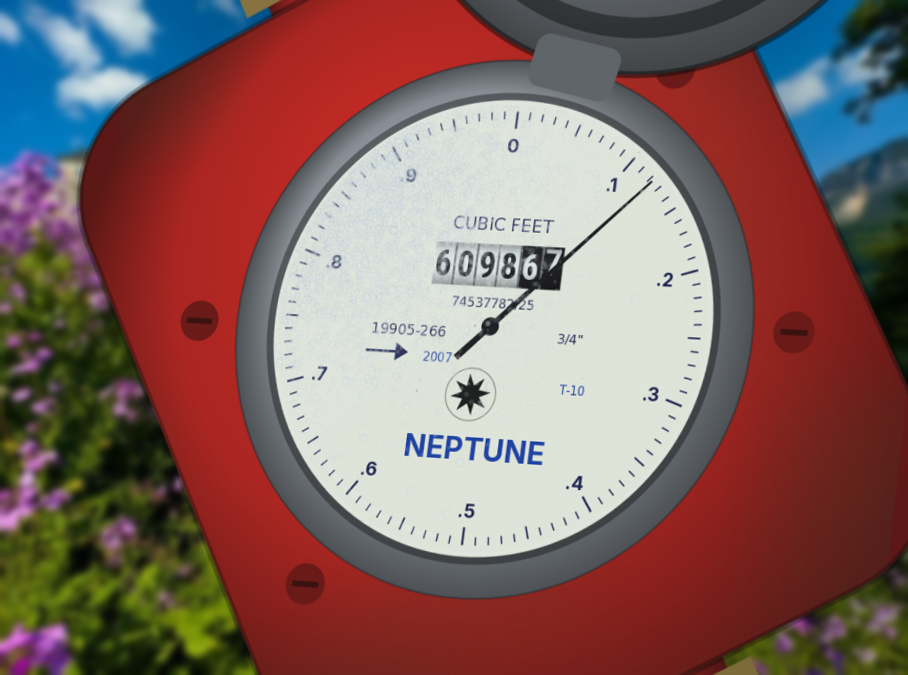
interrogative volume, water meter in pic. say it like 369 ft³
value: 609867.12 ft³
